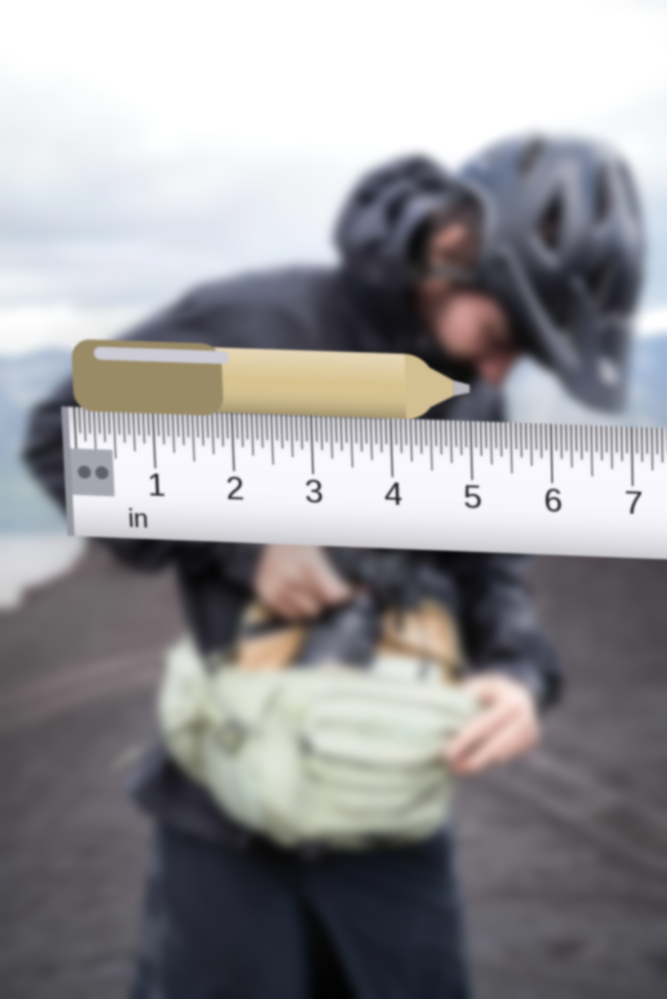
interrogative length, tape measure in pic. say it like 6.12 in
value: 5 in
